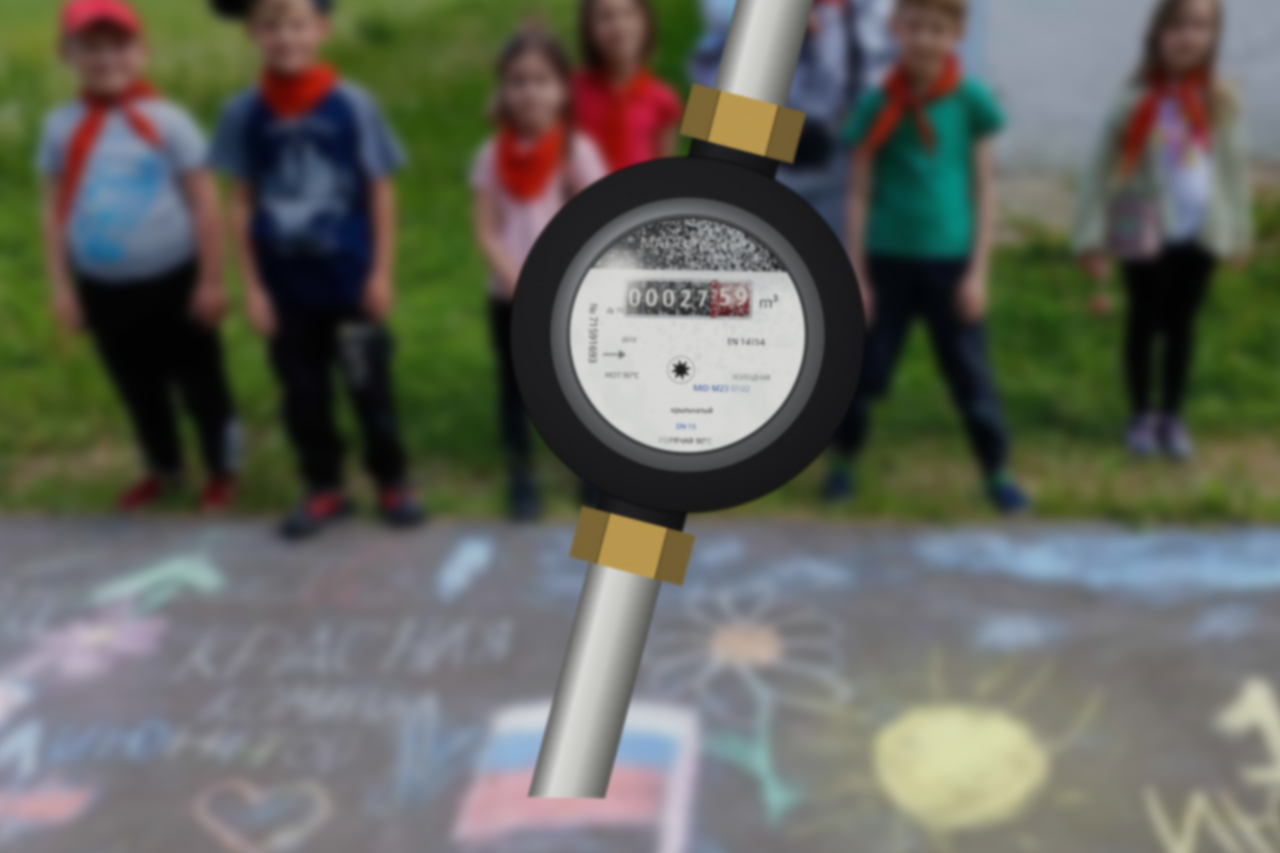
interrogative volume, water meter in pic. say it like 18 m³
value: 27.59 m³
